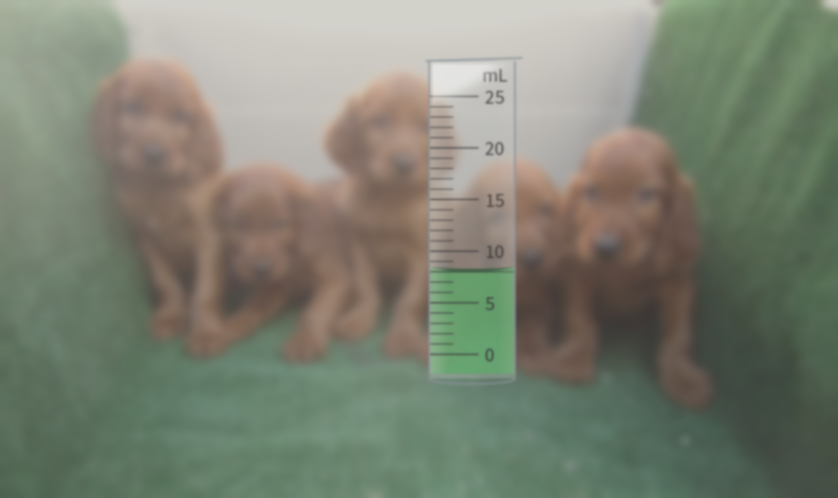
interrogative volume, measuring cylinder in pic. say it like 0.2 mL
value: 8 mL
